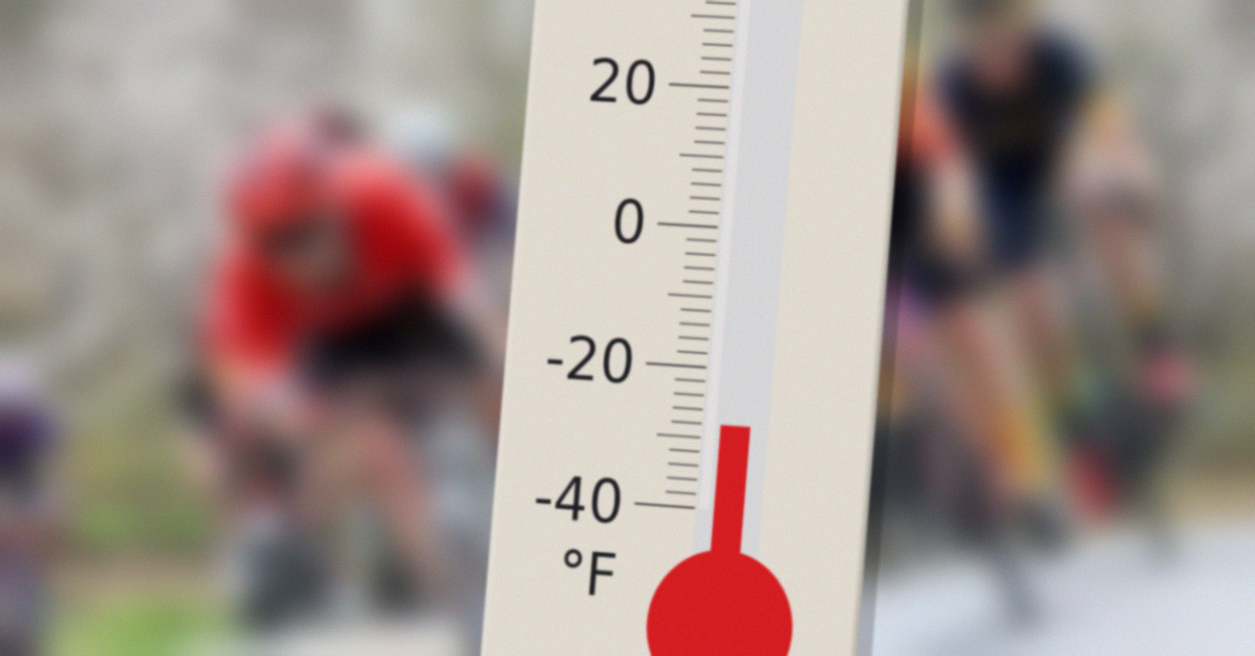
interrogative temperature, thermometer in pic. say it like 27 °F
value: -28 °F
